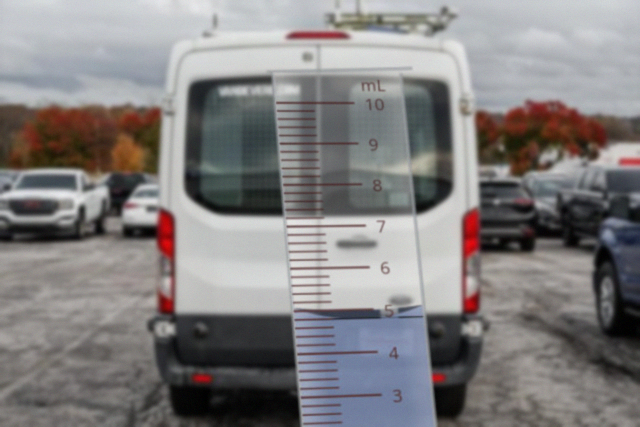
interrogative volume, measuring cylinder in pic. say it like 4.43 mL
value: 4.8 mL
